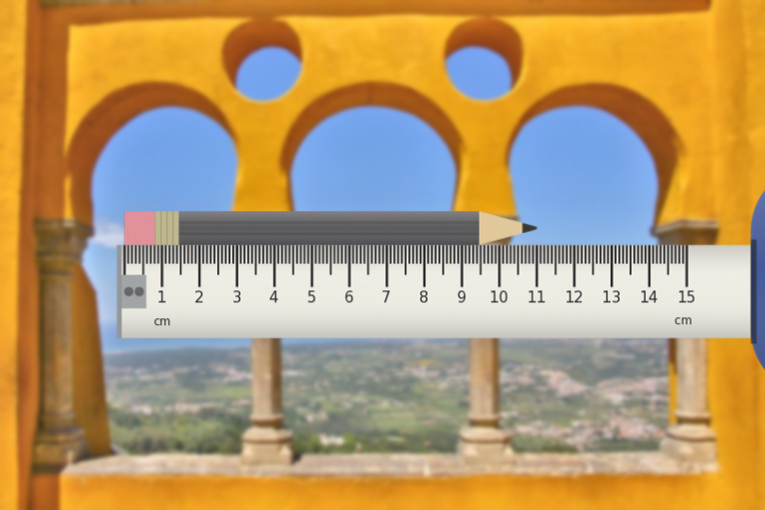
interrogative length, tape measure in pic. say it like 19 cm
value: 11 cm
